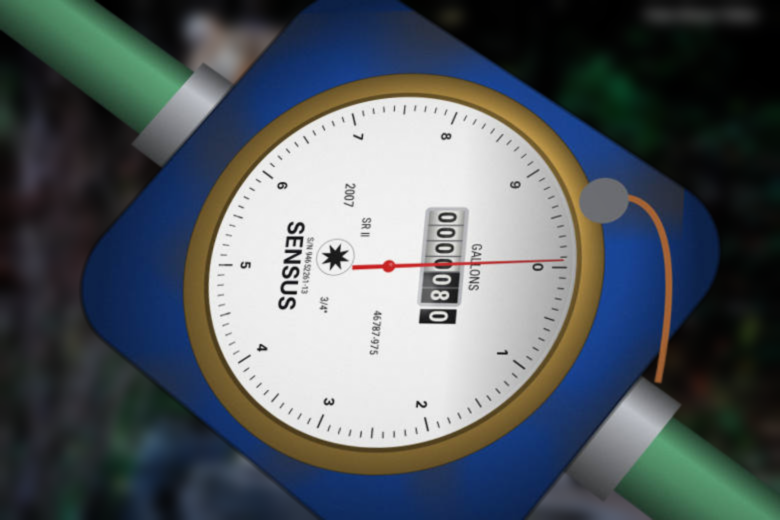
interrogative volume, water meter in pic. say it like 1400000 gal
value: 79.9 gal
